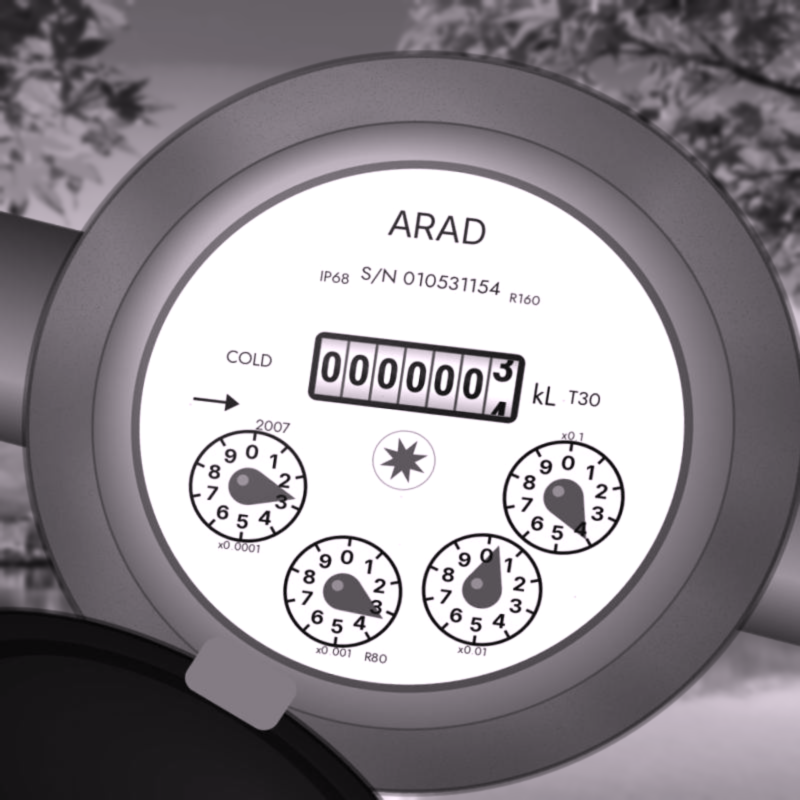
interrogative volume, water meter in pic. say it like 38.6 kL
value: 3.4032 kL
